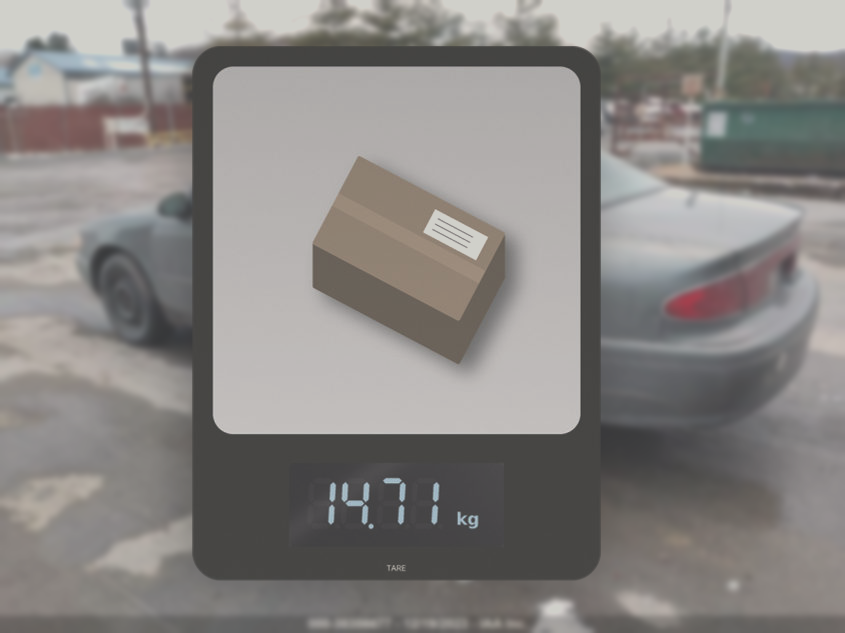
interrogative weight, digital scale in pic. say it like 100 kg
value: 14.71 kg
